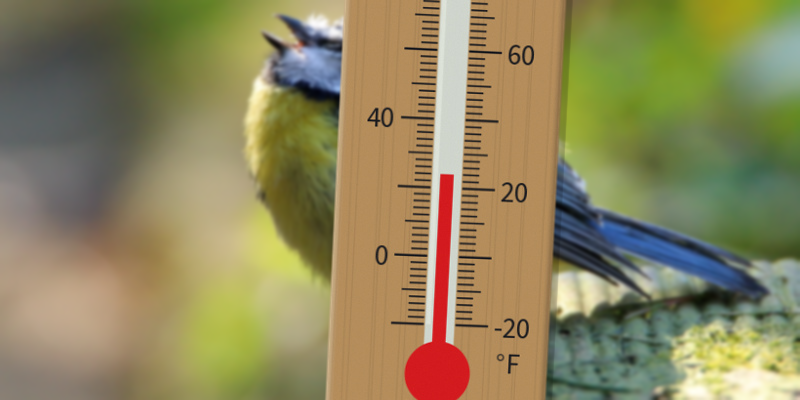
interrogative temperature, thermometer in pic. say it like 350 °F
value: 24 °F
